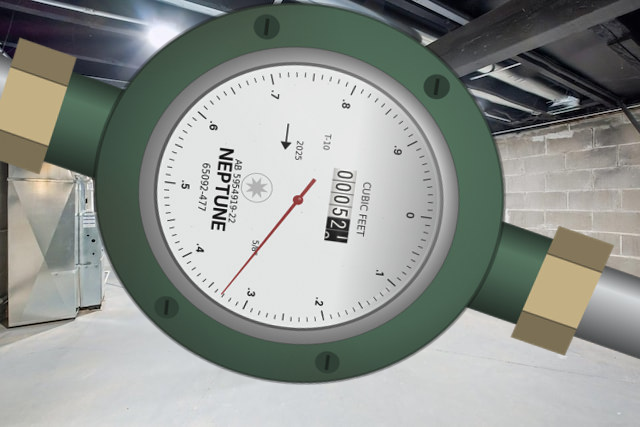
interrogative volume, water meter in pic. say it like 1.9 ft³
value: 521.33 ft³
